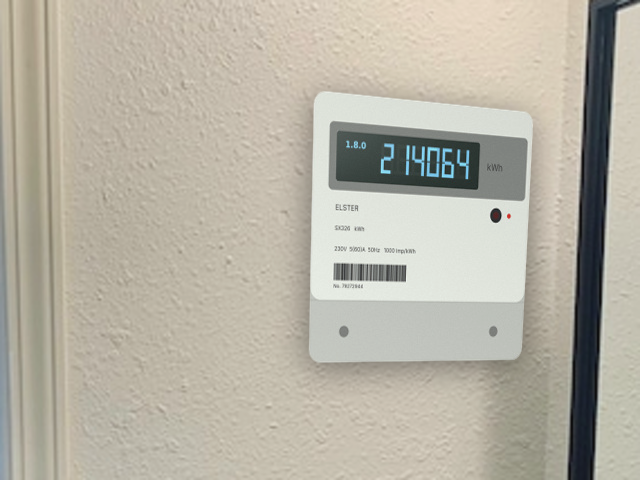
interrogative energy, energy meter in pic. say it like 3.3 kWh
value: 214064 kWh
